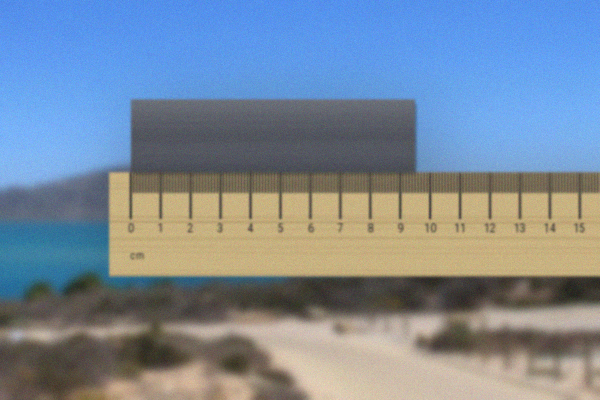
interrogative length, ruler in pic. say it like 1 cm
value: 9.5 cm
